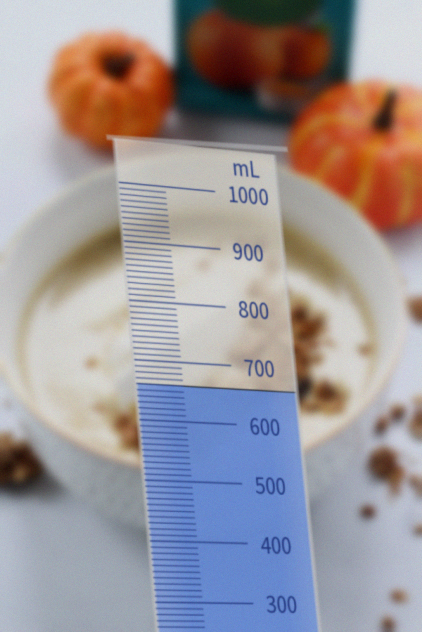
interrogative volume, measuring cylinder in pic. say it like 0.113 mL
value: 660 mL
